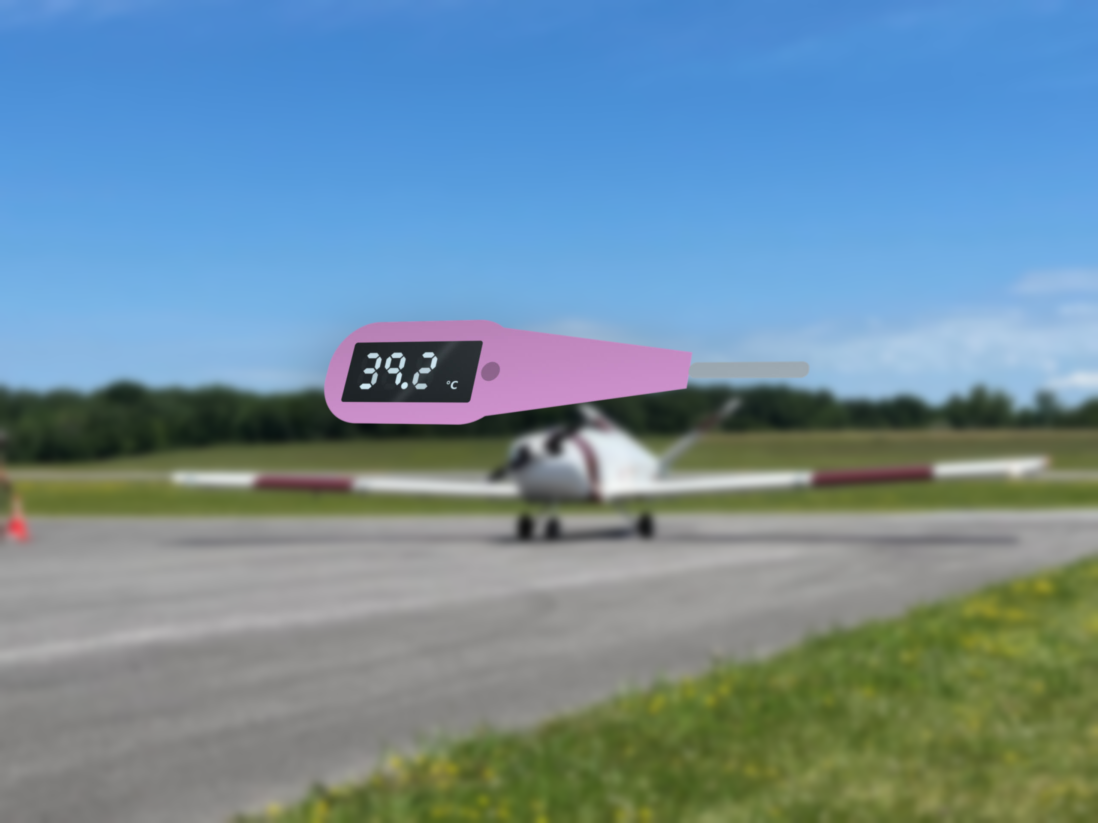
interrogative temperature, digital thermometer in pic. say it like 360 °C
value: 39.2 °C
